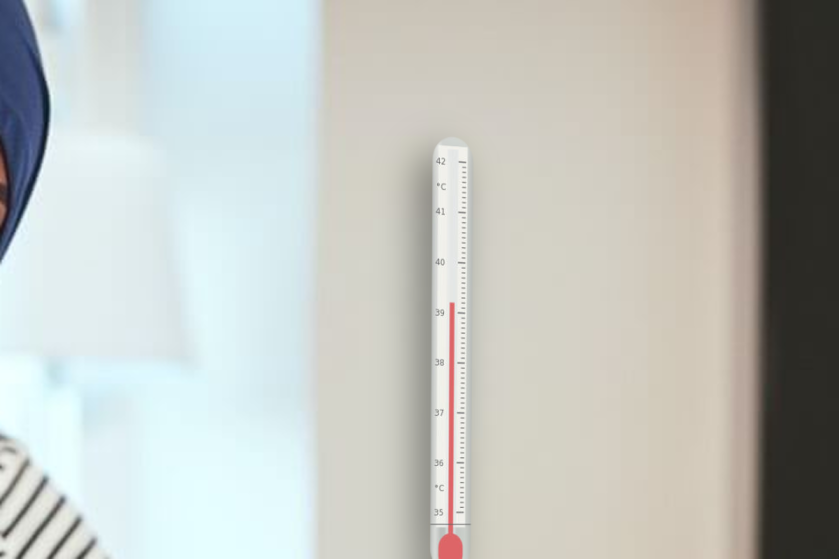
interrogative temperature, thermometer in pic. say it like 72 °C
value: 39.2 °C
